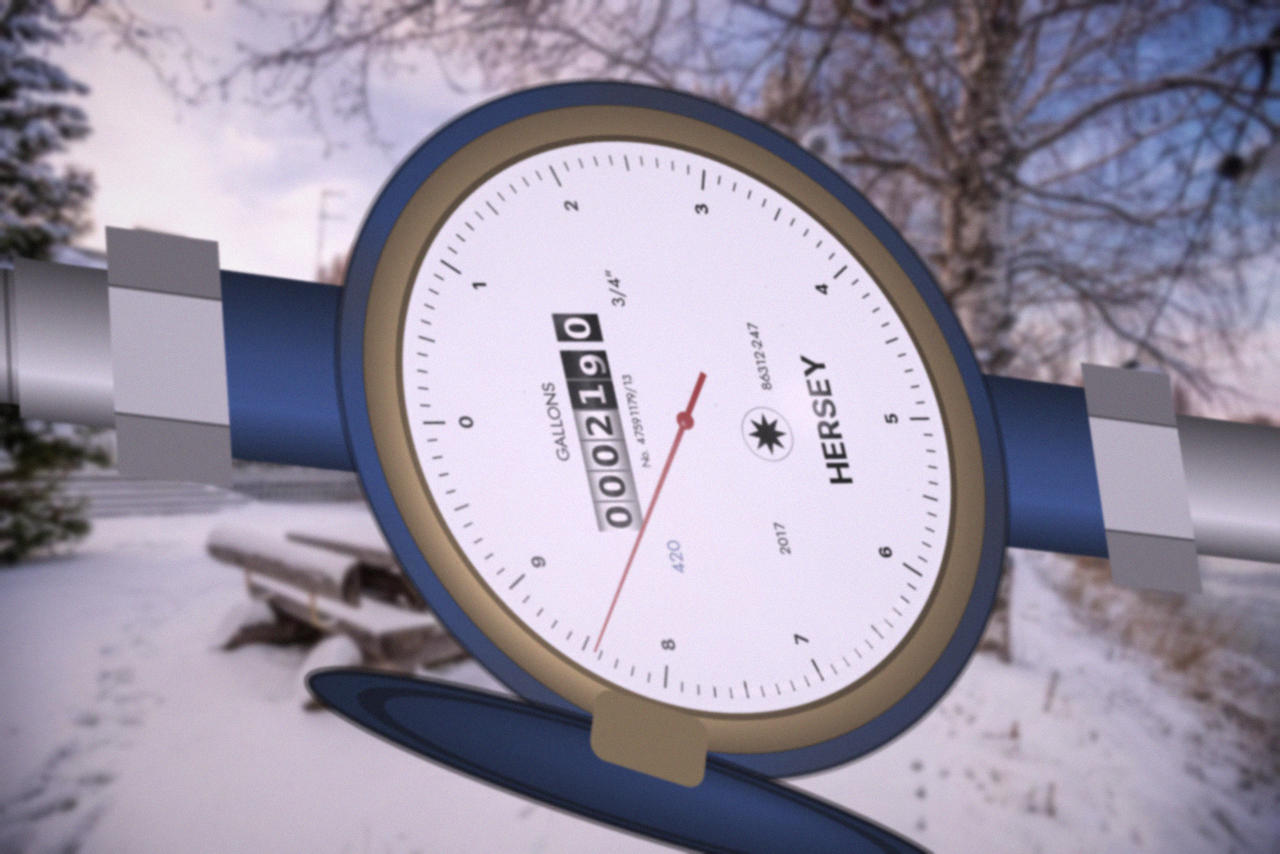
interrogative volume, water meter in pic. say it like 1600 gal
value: 2188.4 gal
